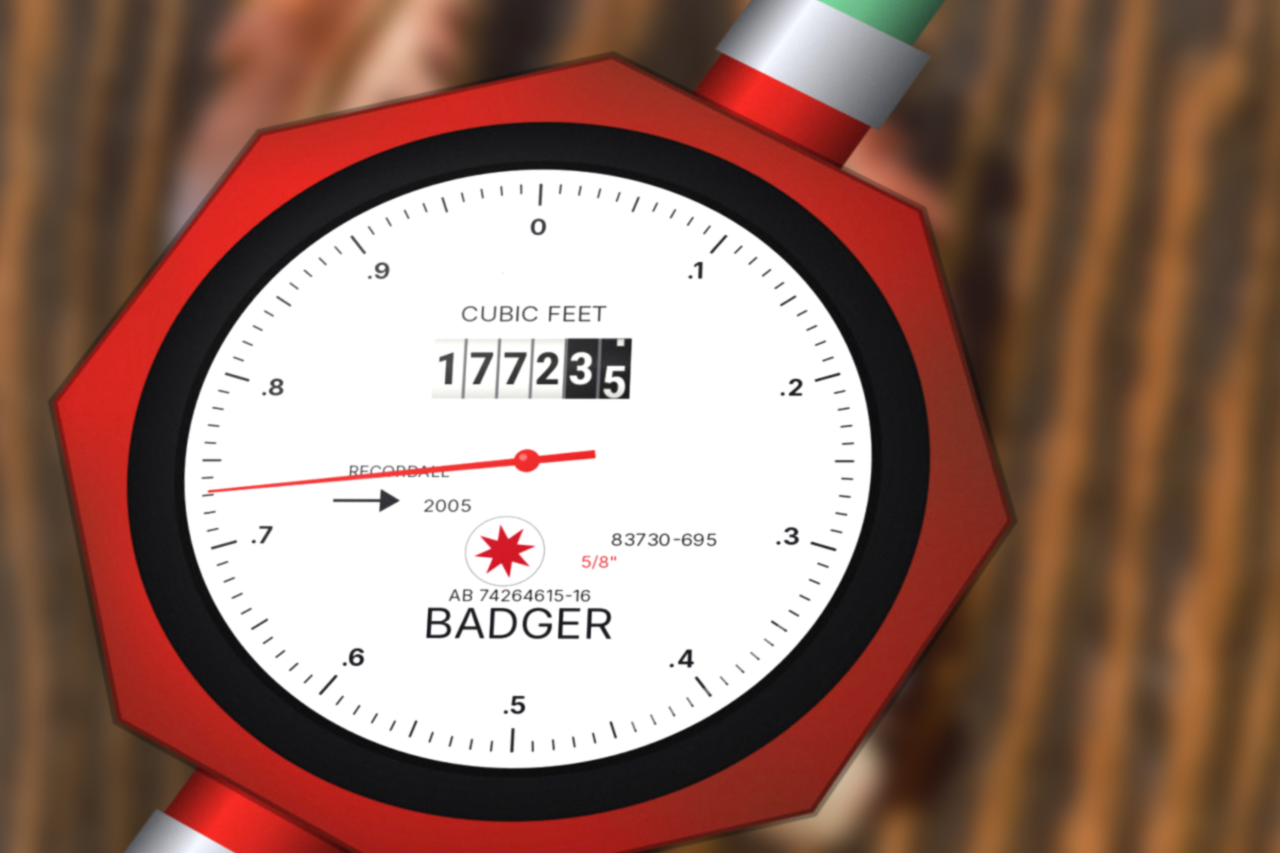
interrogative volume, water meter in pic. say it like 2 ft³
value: 177234.73 ft³
